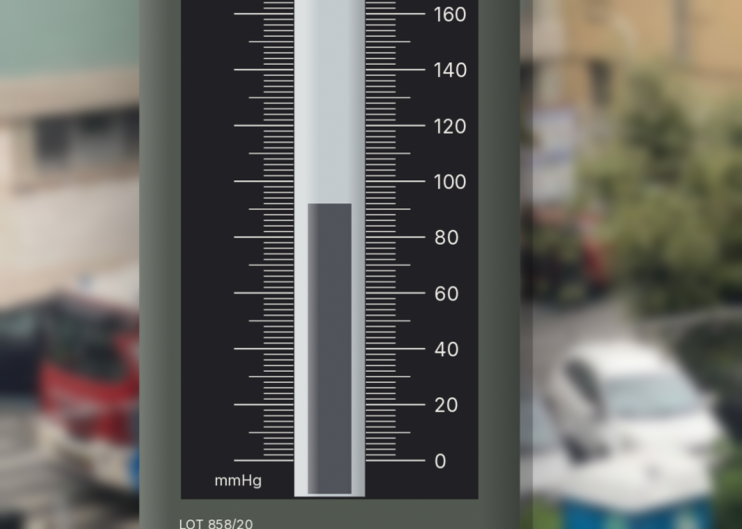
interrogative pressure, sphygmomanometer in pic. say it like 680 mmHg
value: 92 mmHg
